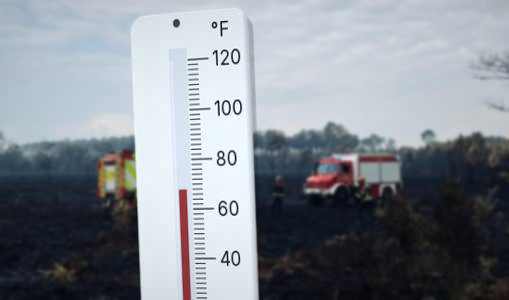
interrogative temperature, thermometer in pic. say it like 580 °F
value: 68 °F
